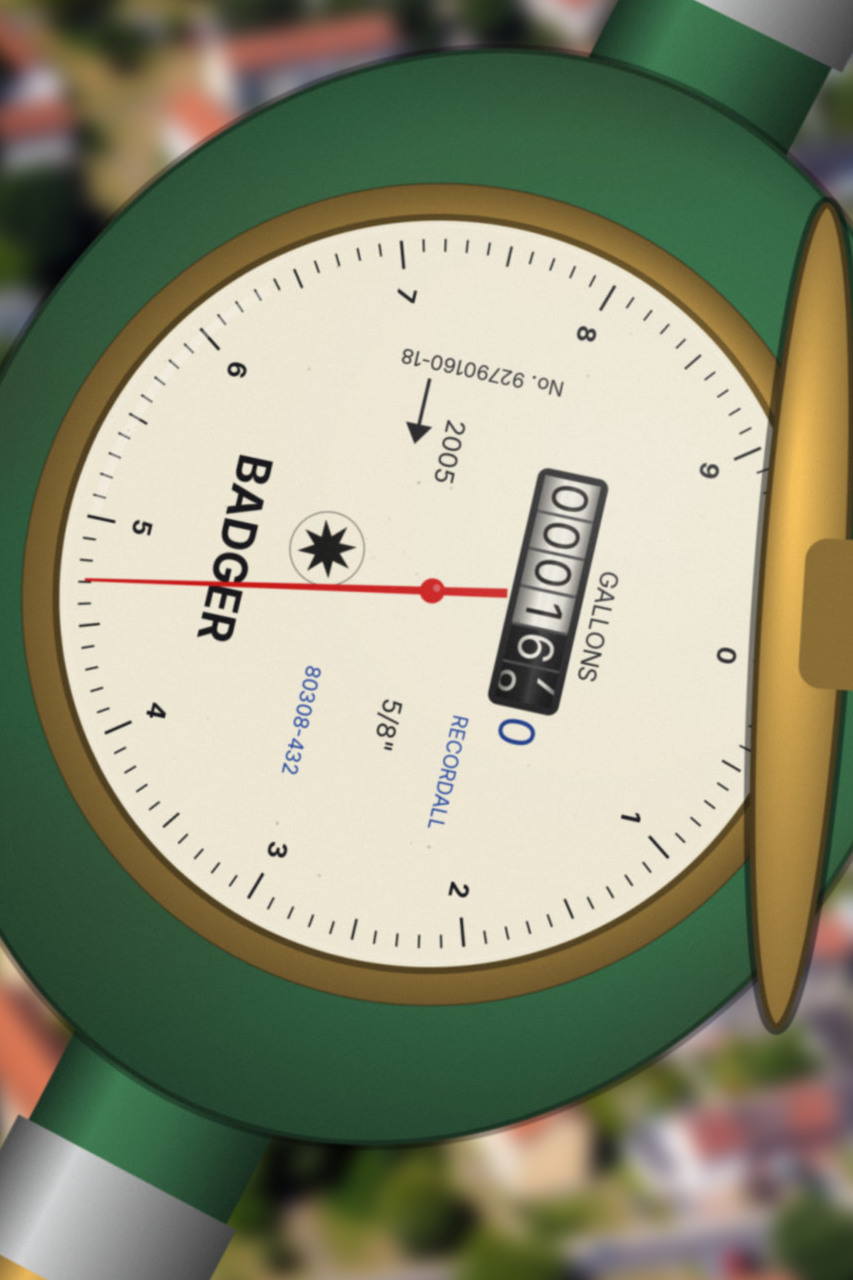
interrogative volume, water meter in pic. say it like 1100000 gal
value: 1674.7 gal
